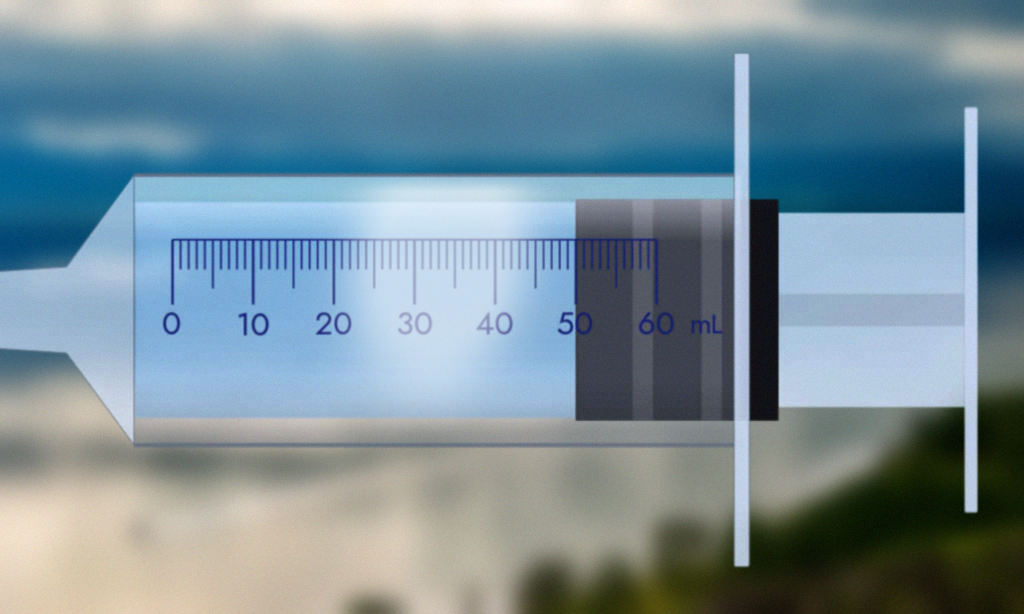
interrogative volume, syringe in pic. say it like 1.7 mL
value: 50 mL
